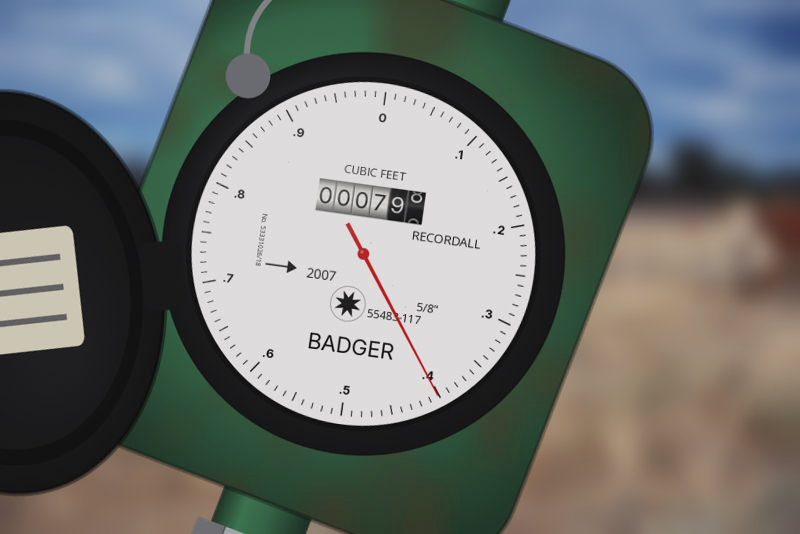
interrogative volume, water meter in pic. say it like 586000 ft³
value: 798.40 ft³
